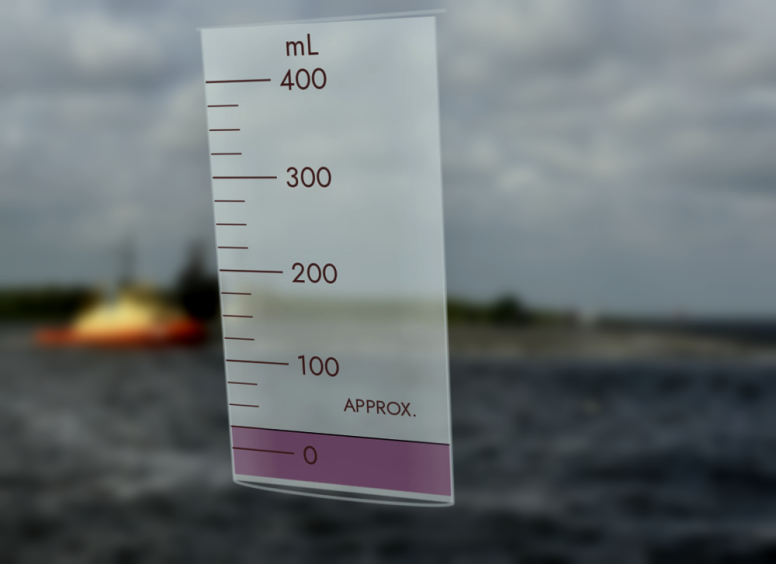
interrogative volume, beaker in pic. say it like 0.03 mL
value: 25 mL
